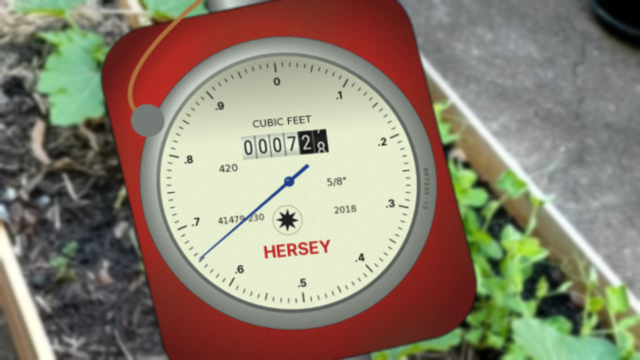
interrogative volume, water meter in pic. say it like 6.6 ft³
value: 727.65 ft³
